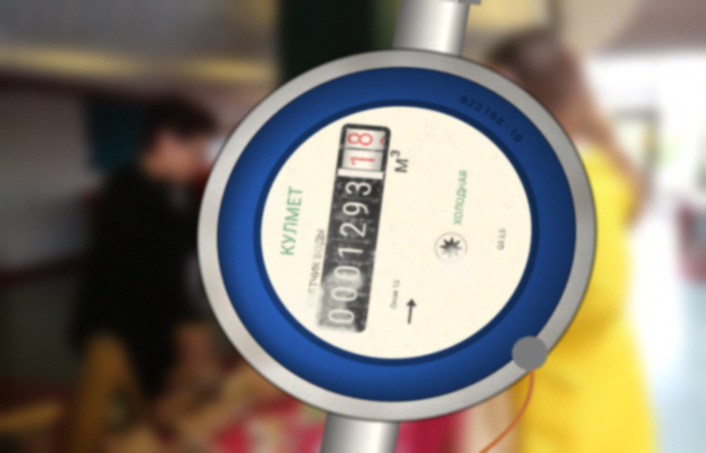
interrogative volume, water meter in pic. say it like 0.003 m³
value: 1293.18 m³
